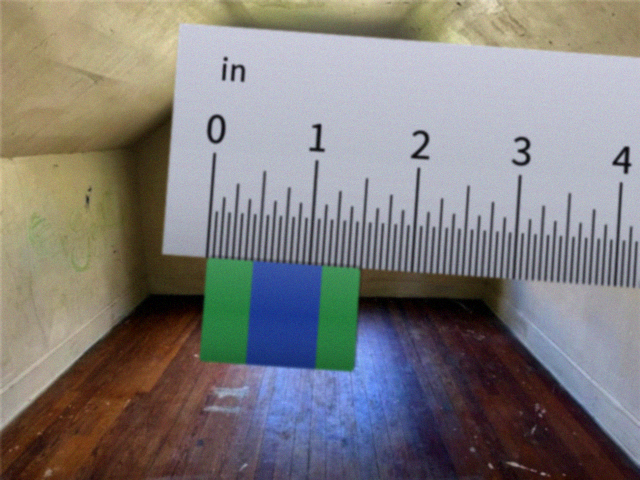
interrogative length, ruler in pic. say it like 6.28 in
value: 1.5 in
